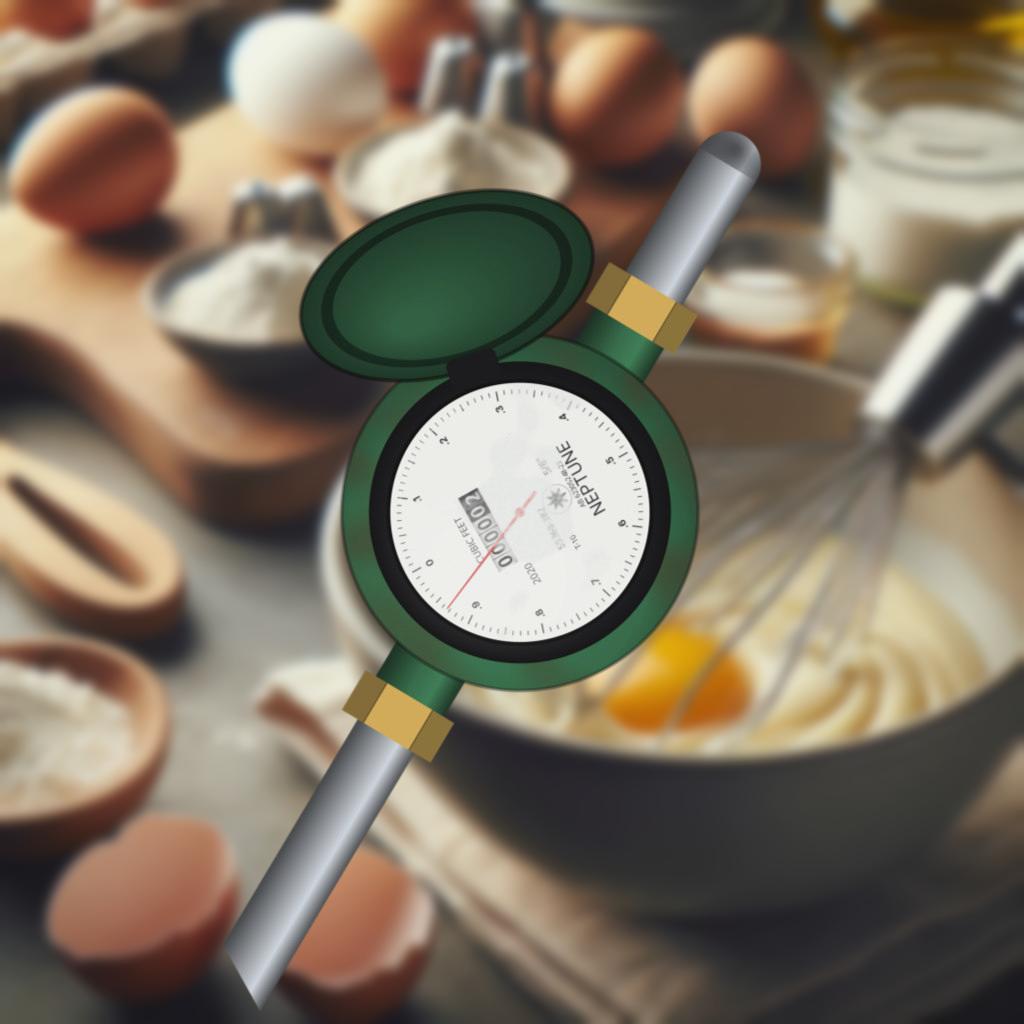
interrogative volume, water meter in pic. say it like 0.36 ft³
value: 1.93 ft³
